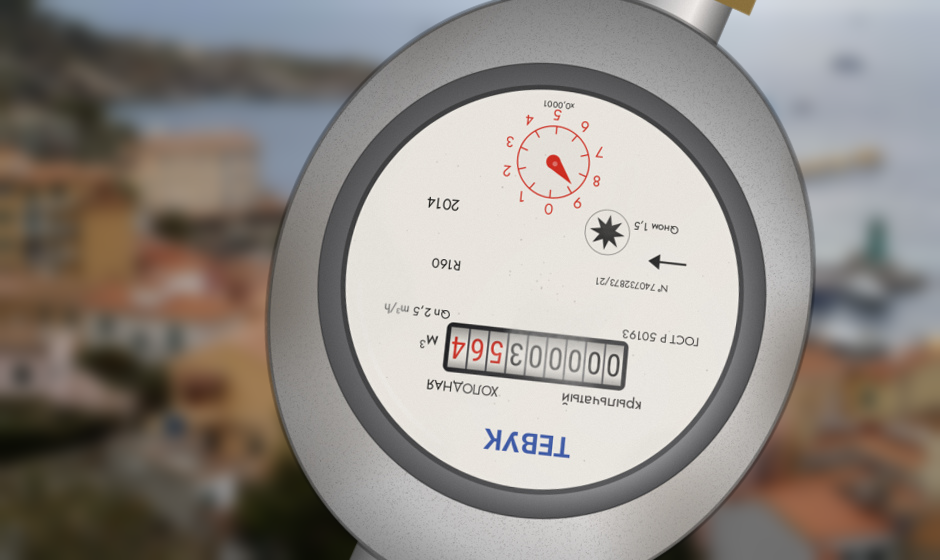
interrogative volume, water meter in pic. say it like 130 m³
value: 3.5648 m³
